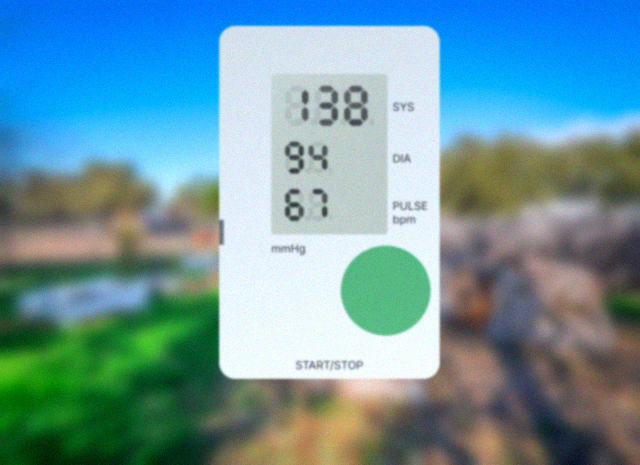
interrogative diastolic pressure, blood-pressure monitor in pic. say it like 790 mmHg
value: 94 mmHg
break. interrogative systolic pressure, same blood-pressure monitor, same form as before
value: 138 mmHg
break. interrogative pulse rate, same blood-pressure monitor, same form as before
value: 67 bpm
